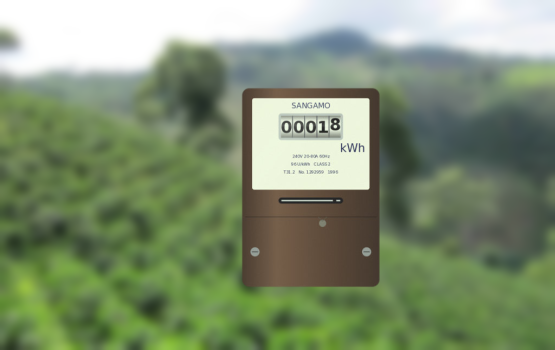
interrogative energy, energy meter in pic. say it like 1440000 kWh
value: 18 kWh
